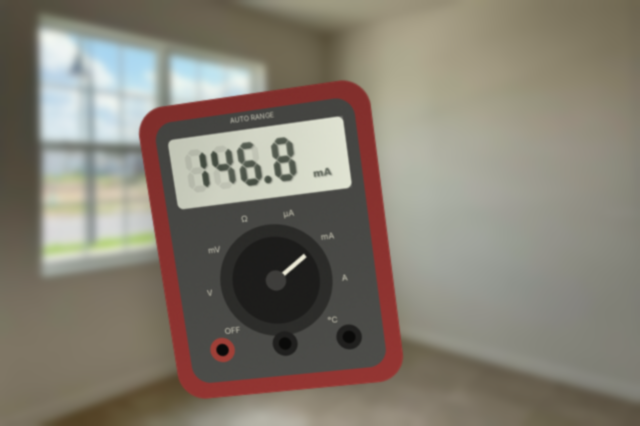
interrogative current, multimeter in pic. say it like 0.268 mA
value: 146.8 mA
